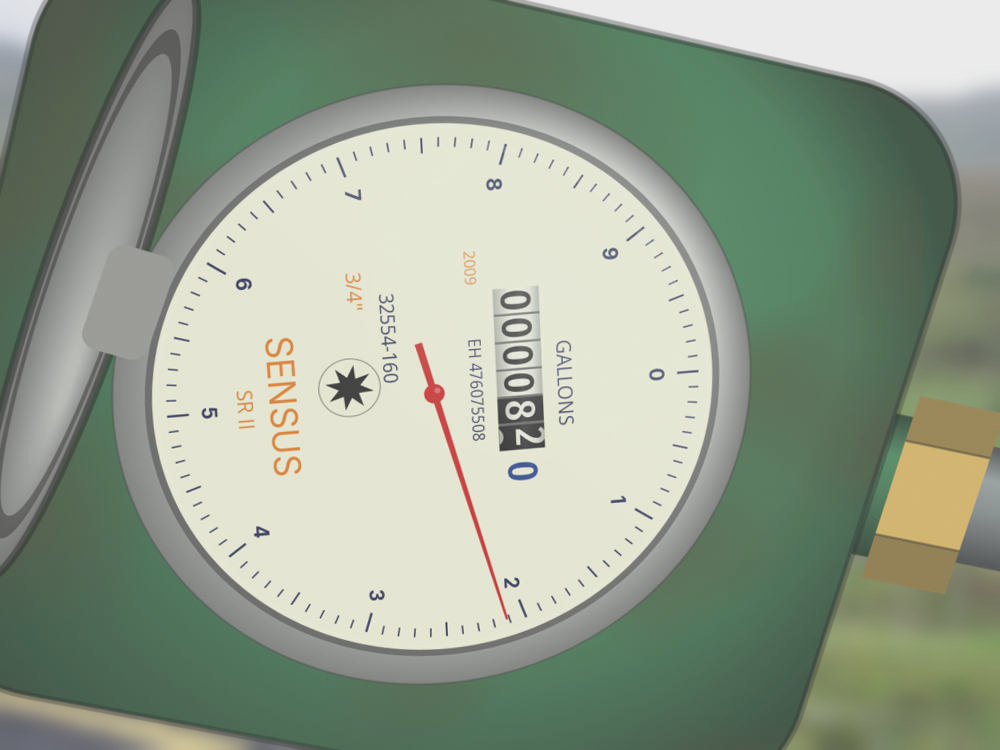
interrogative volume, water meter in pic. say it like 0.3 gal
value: 822.1 gal
